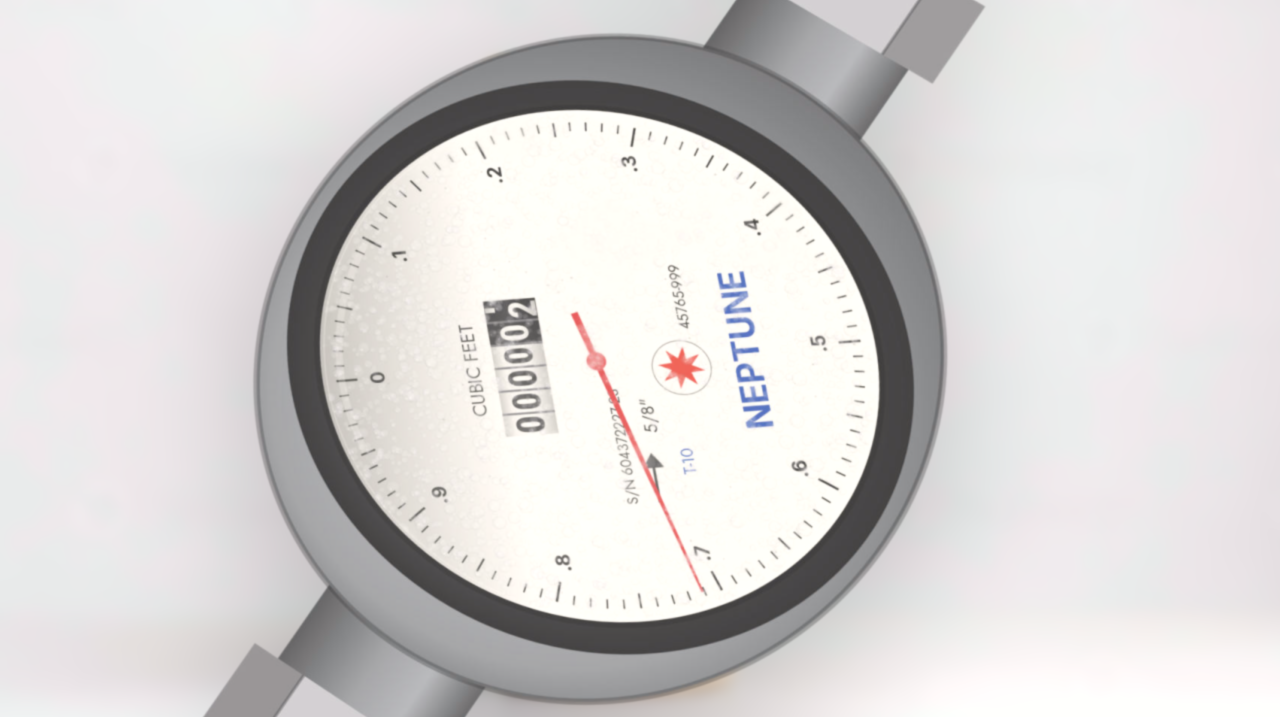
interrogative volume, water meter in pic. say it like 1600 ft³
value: 1.71 ft³
